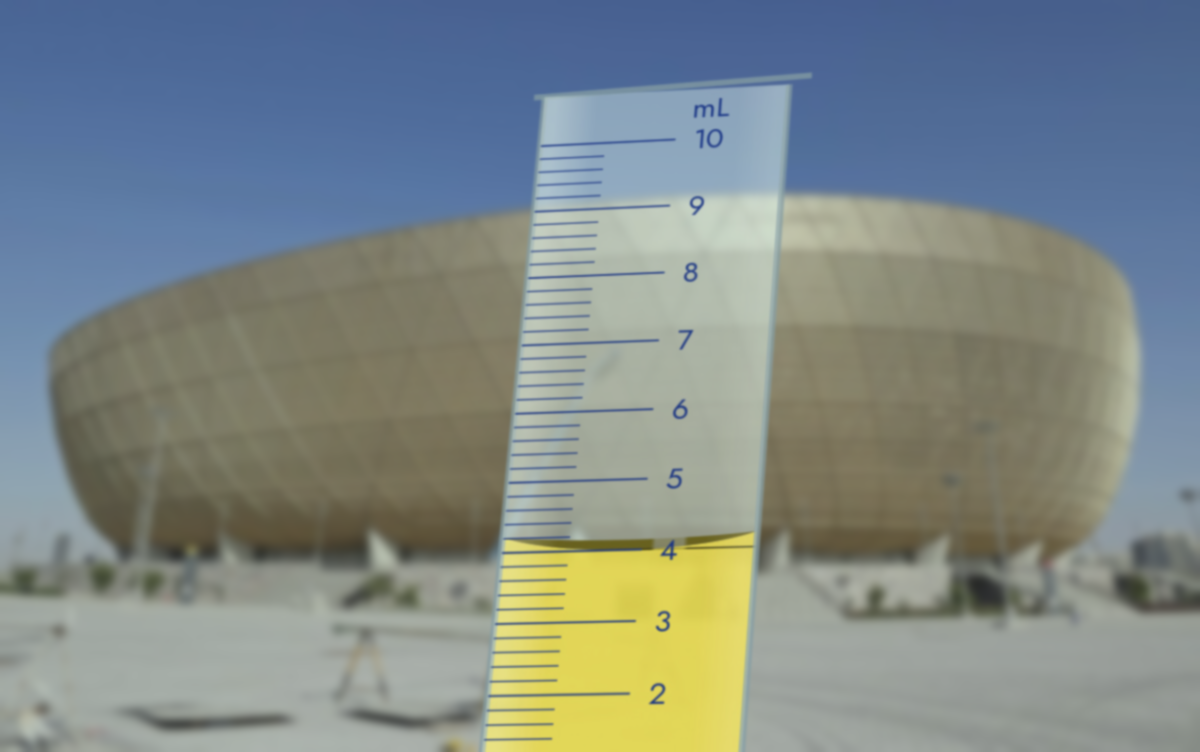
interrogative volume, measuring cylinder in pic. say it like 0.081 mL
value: 4 mL
